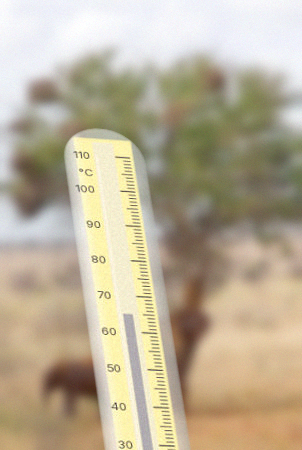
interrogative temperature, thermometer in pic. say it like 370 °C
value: 65 °C
